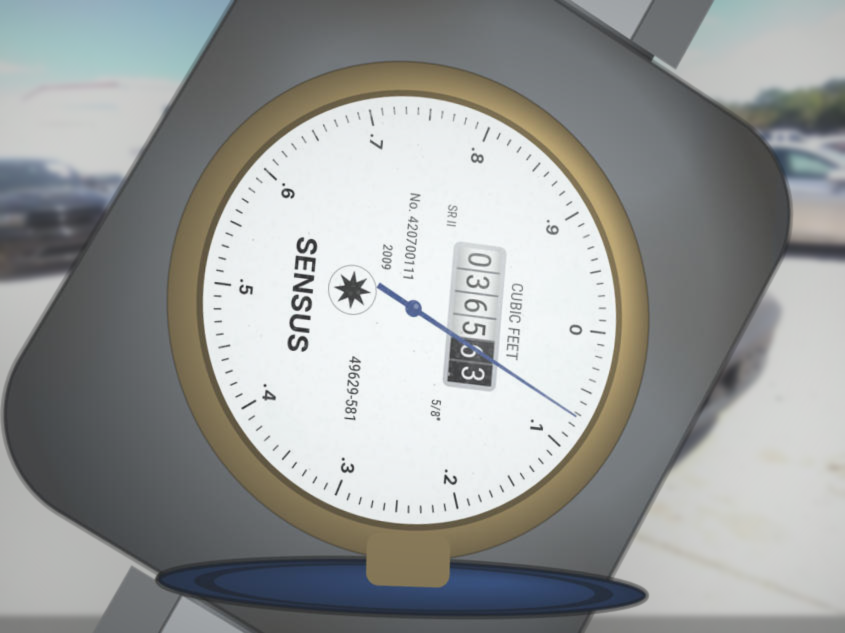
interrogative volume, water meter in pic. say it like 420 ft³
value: 36563.07 ft³
